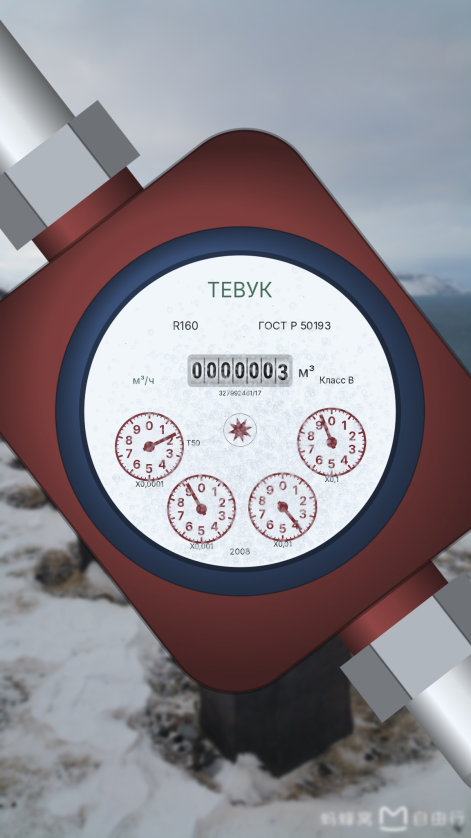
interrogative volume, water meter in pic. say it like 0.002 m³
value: 2.9391 m³
